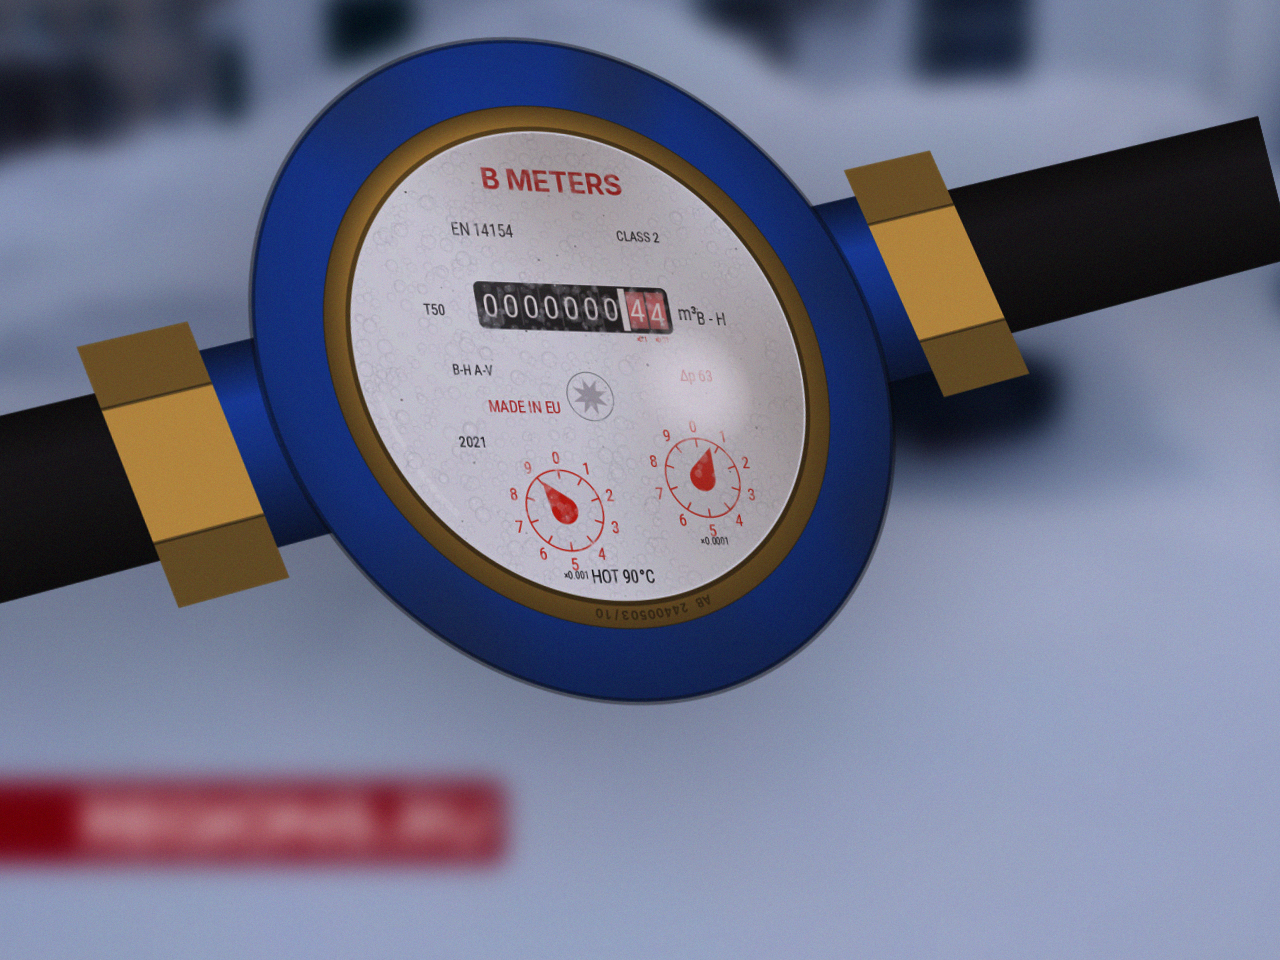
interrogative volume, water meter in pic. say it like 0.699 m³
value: 0.4390 m³
